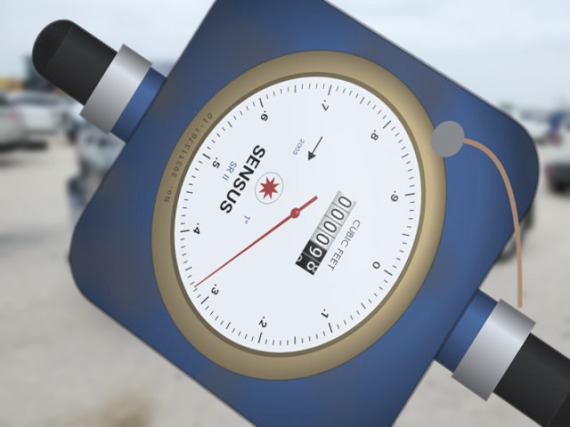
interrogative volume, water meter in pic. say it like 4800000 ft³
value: 98.32 ft³
